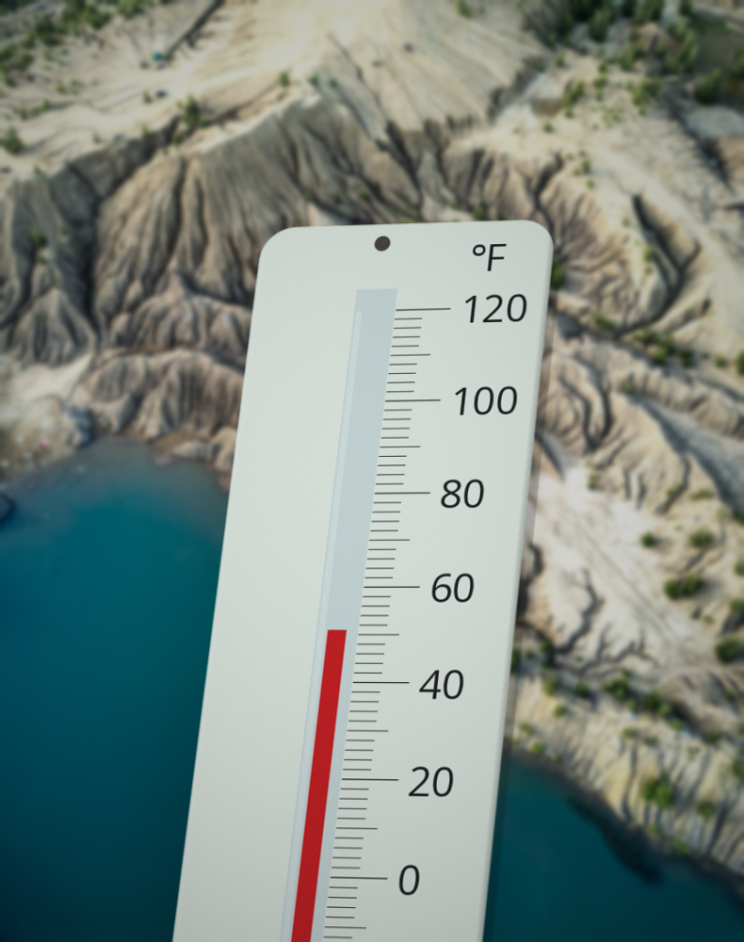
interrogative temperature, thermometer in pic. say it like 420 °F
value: 51 °F
